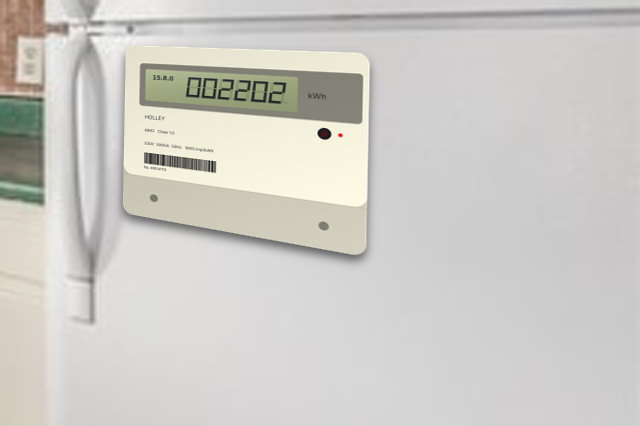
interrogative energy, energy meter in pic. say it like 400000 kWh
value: 2202 kWh
